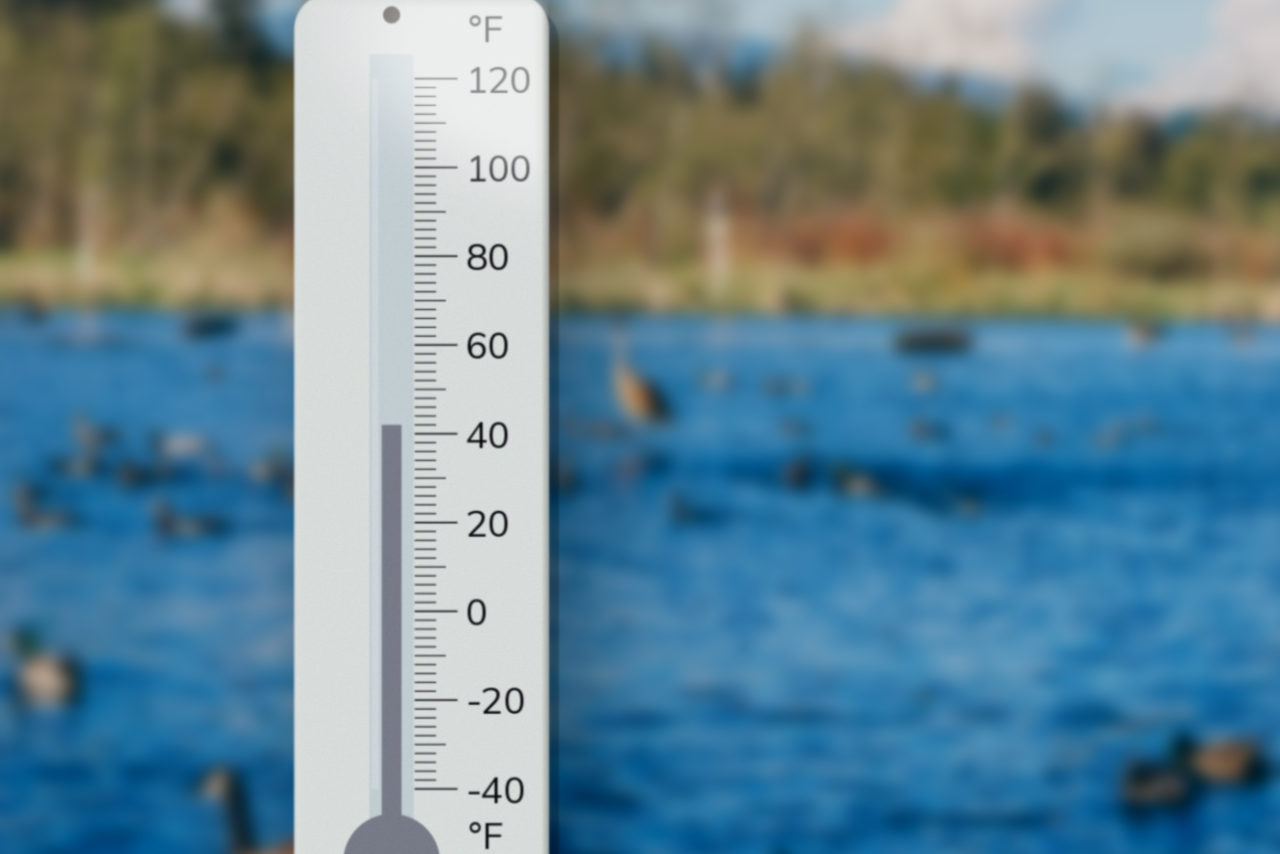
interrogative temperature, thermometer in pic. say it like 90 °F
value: 42 °F
